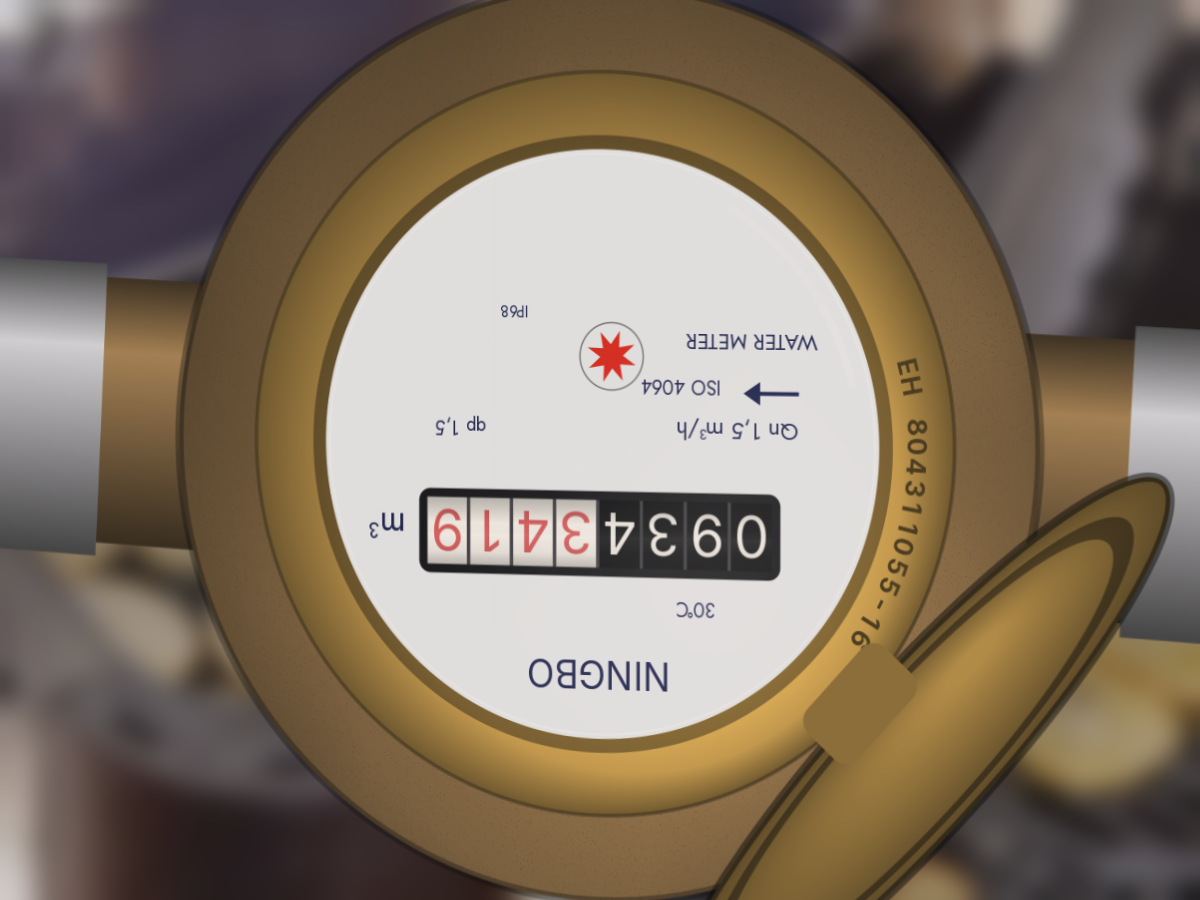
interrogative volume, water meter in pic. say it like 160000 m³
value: 934.3419 m³
